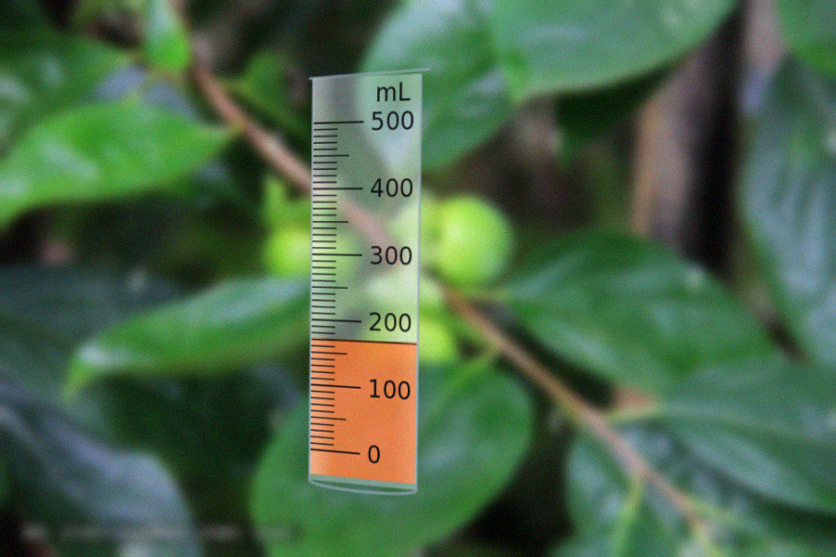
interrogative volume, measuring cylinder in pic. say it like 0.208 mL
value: 170 mL
